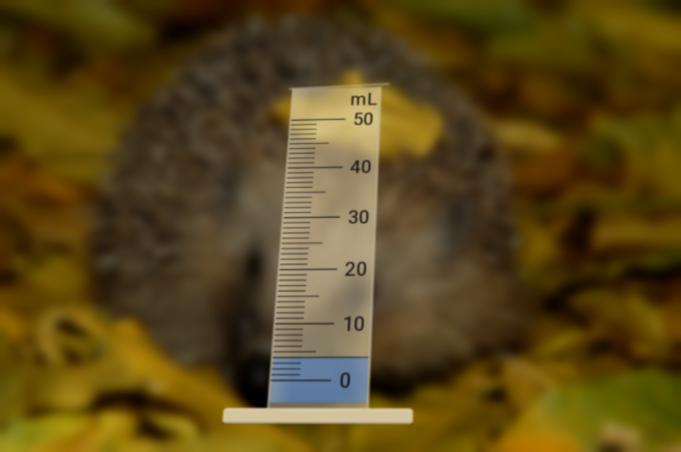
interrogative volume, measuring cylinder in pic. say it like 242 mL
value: 4 mL
